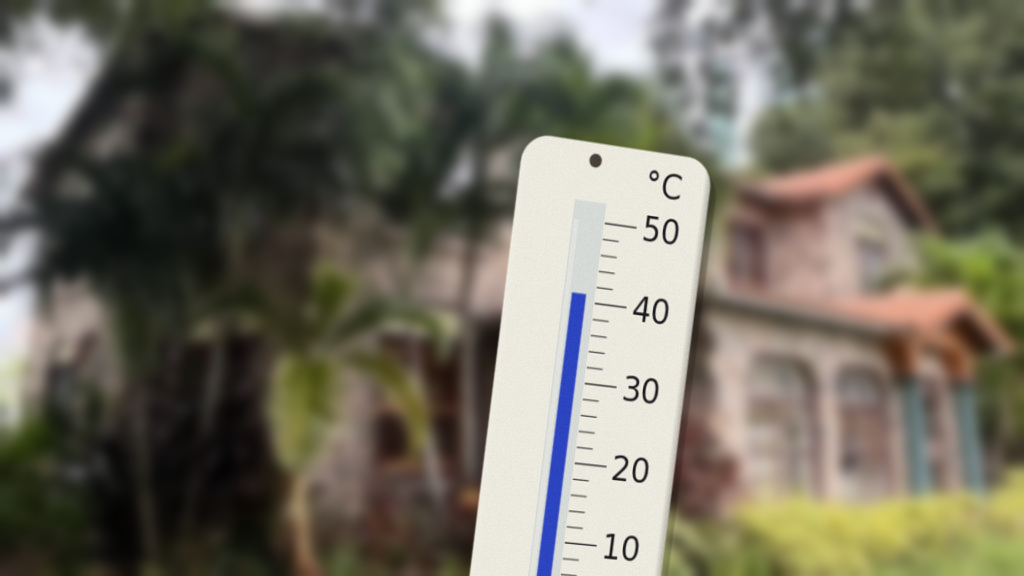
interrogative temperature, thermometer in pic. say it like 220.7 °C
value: 41 °C
